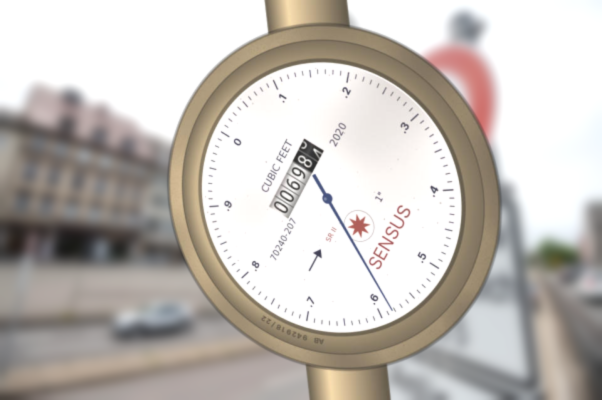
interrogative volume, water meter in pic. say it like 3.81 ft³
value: 6983.58 ft³
